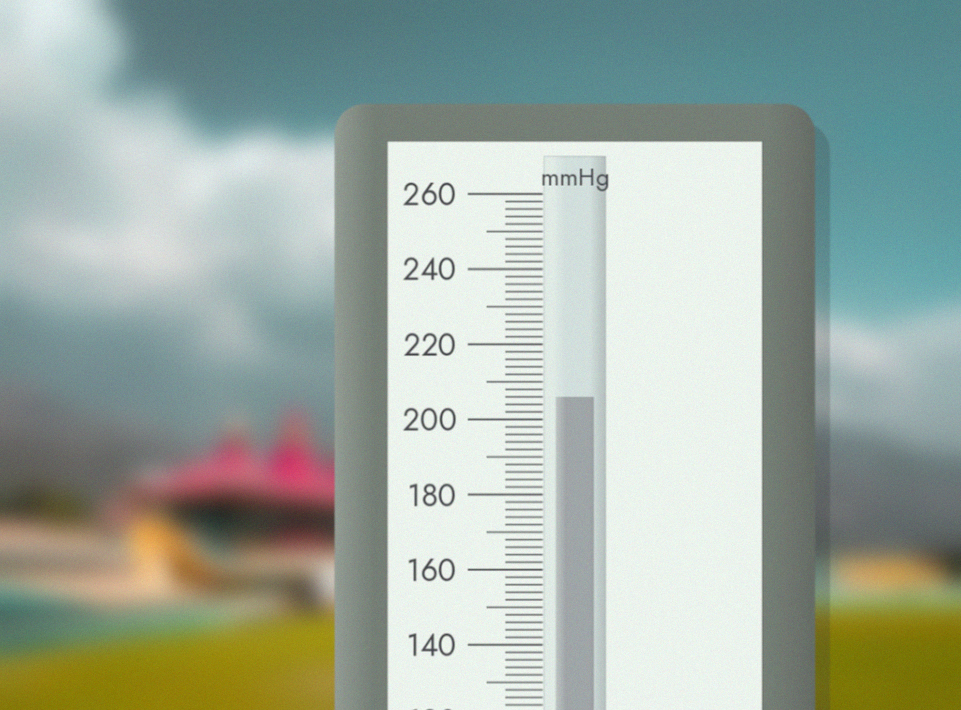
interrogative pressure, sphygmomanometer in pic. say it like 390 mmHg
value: 206 mmHg
